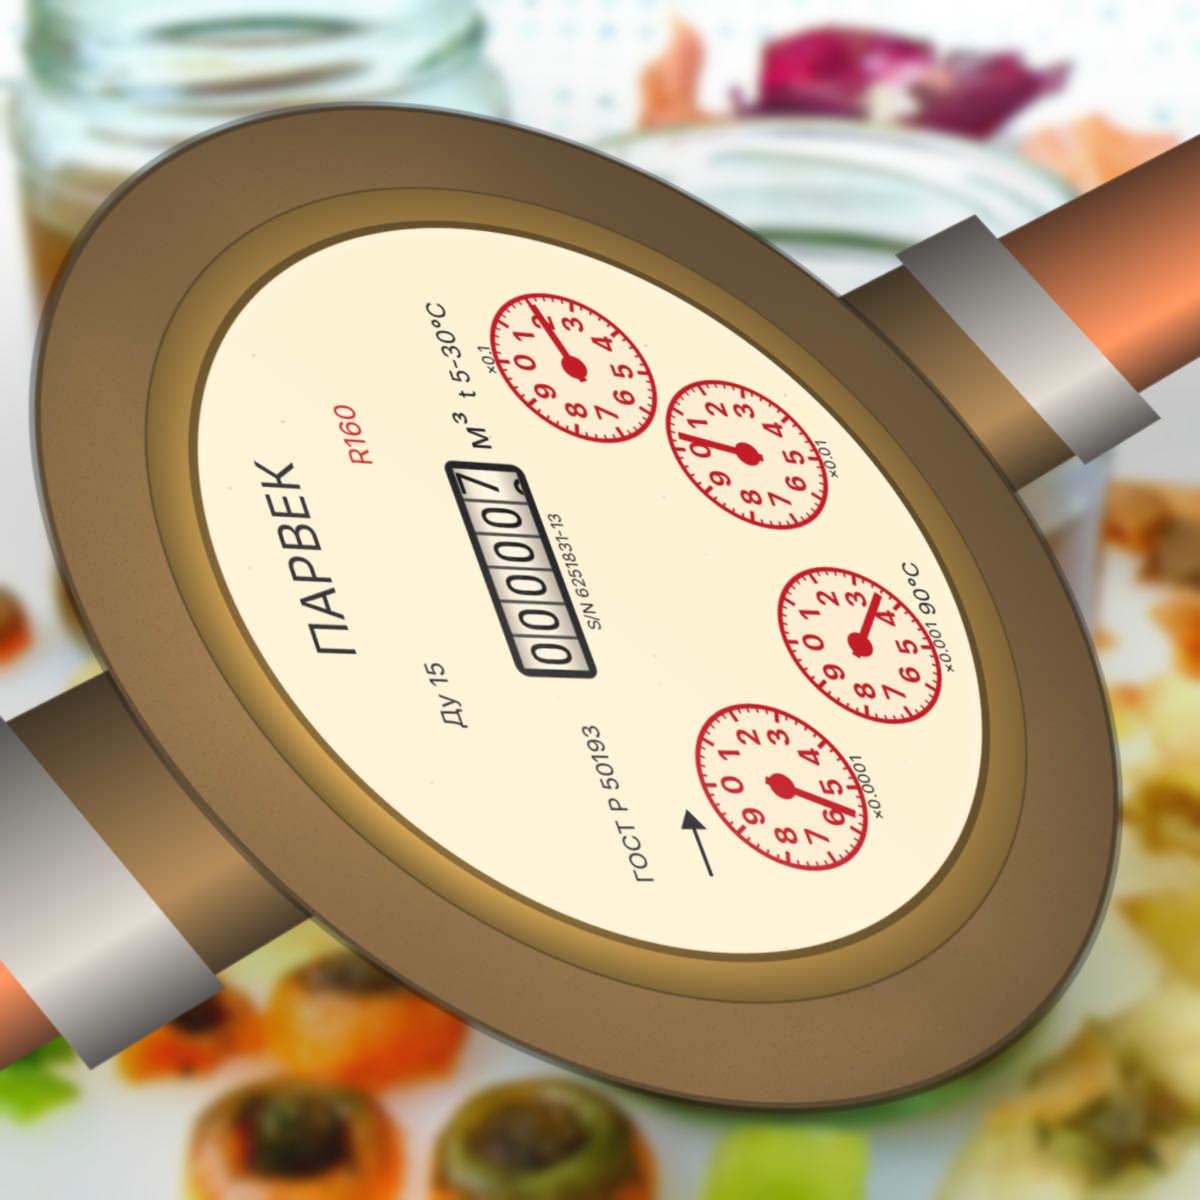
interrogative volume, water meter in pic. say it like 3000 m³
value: 7.2035 m³
